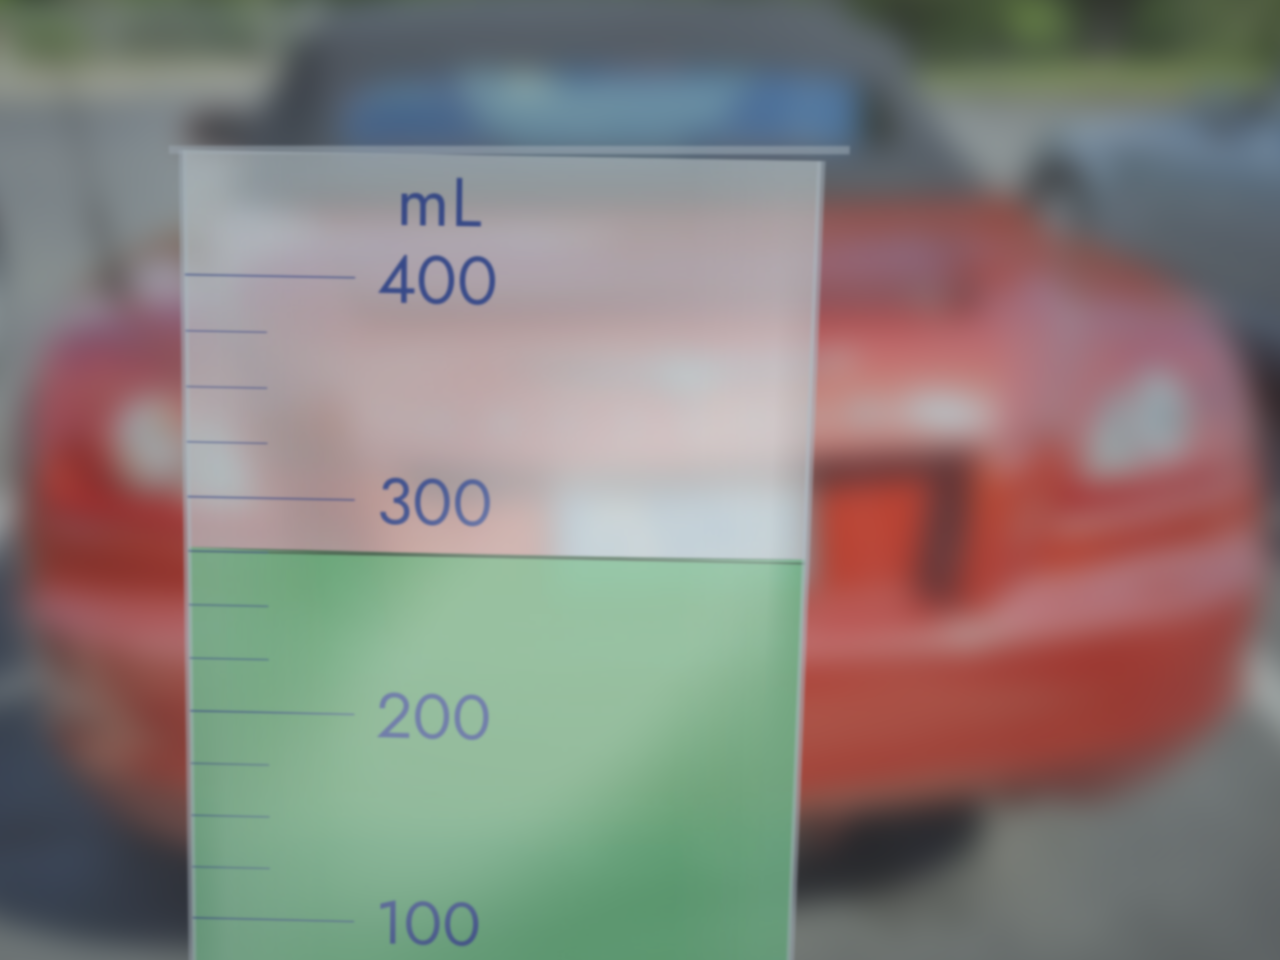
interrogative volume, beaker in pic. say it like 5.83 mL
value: 275 mL
